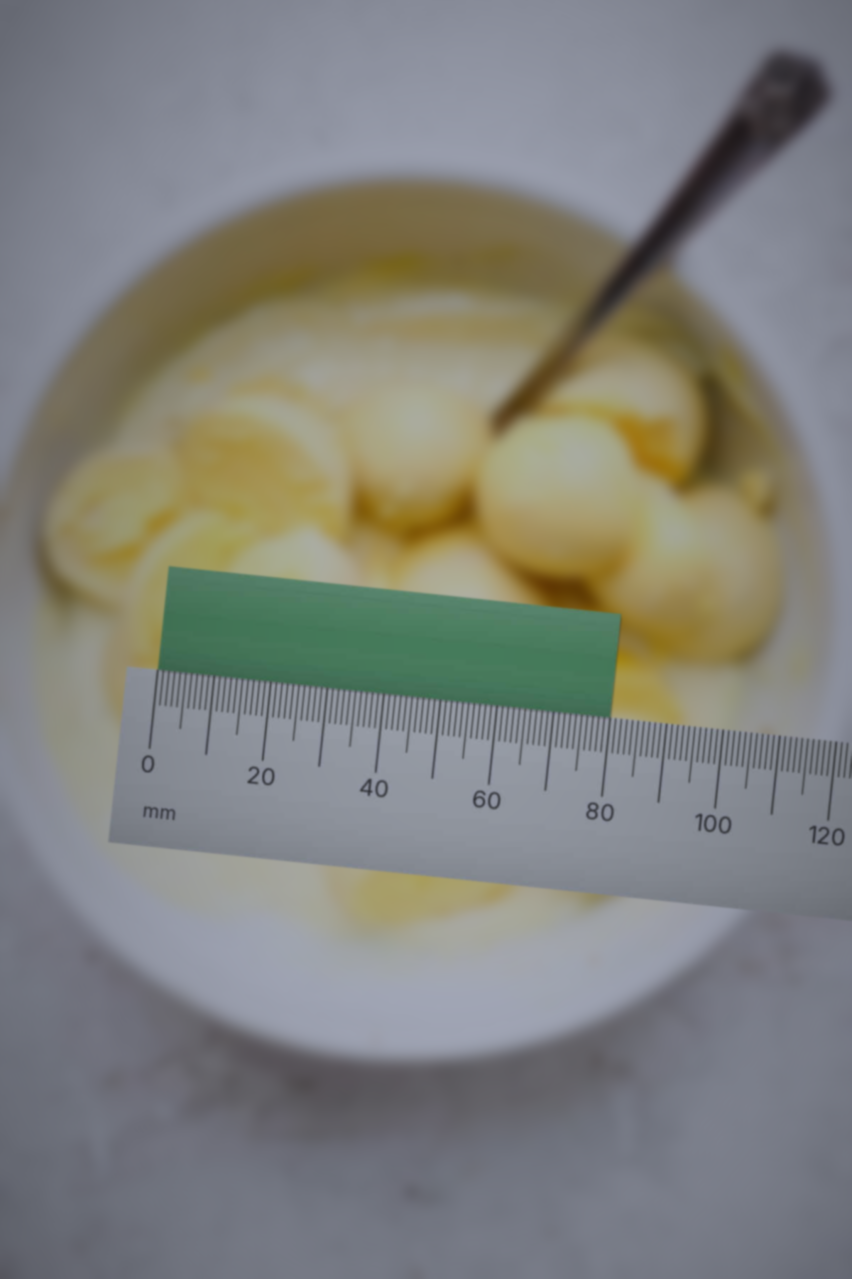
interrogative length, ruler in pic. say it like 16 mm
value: 80 mm
